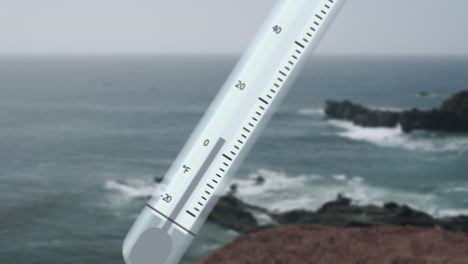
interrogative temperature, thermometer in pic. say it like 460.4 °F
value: 4 °F
